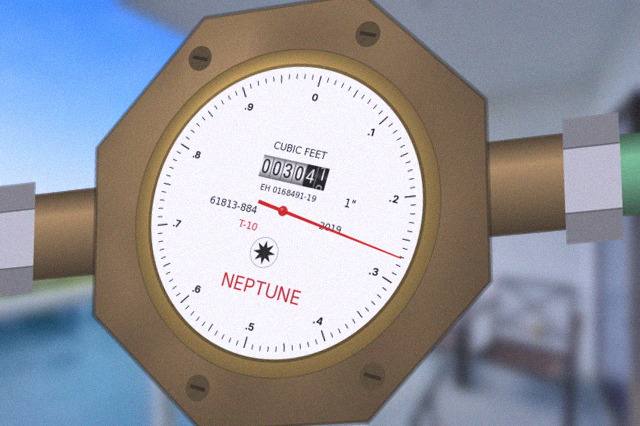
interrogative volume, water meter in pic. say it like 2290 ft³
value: 3041.27 ft³
